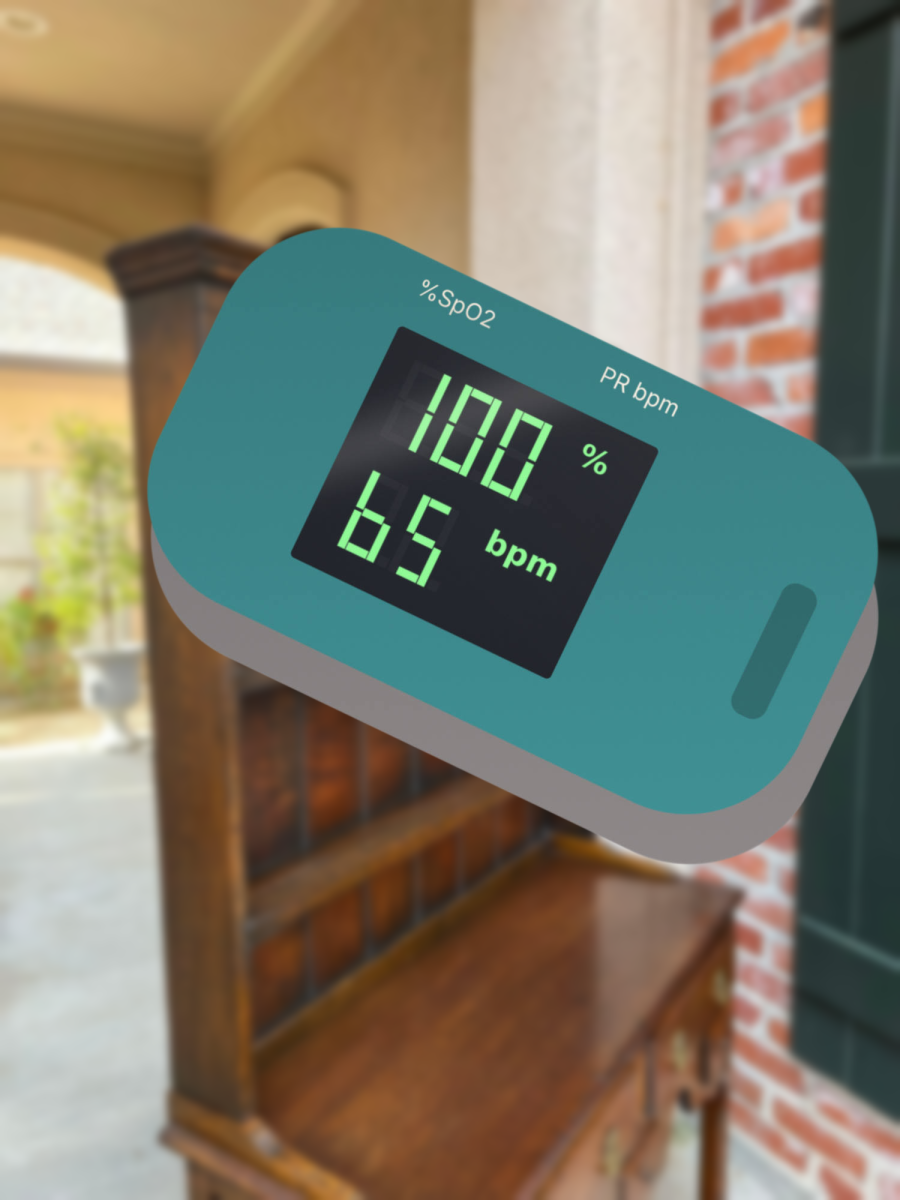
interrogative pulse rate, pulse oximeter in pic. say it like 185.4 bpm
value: 65 bpm
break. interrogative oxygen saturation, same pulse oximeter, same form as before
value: 100 %
